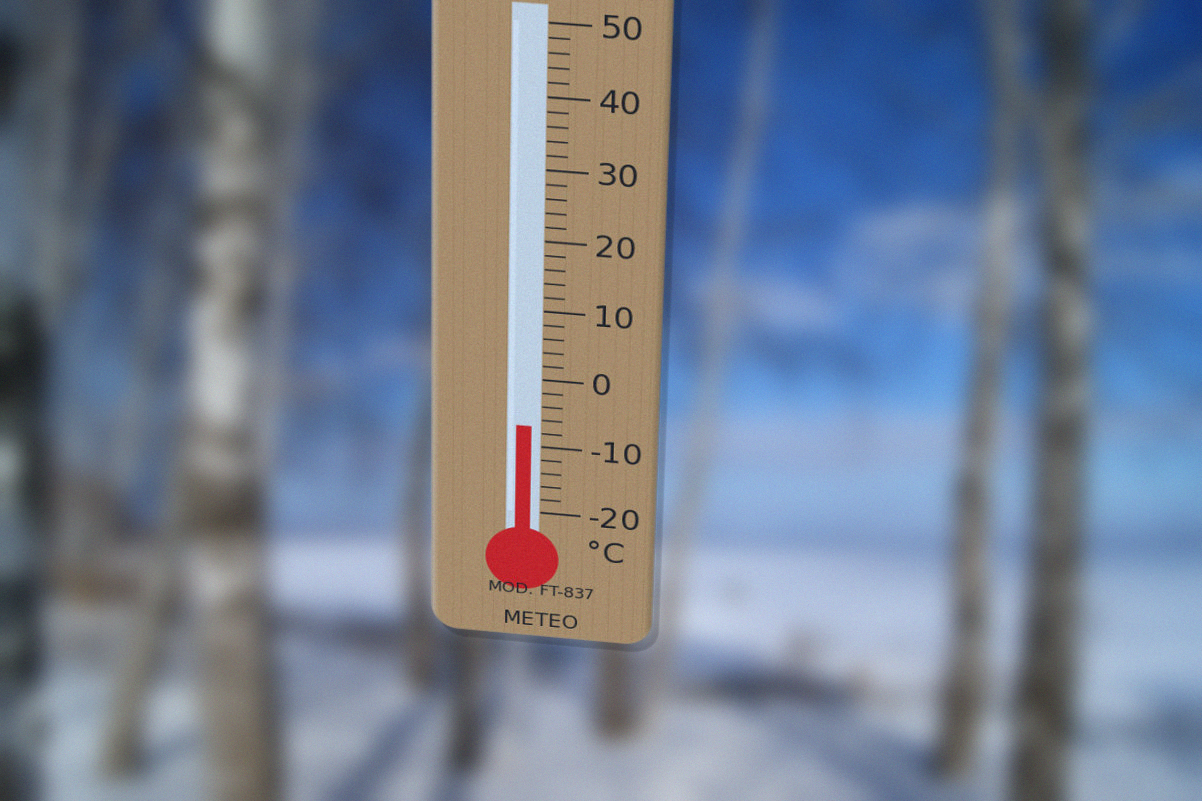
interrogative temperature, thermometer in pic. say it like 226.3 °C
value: -7 °C
